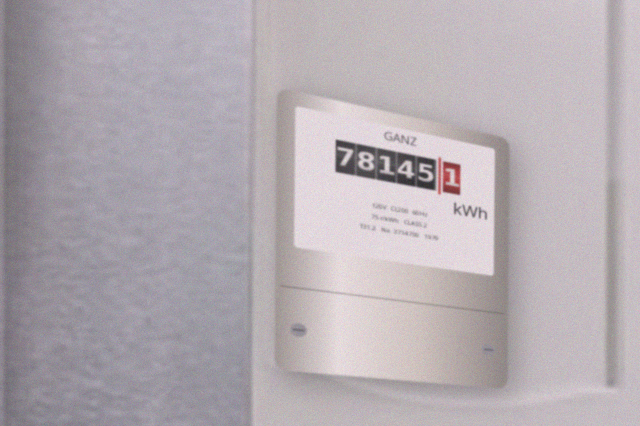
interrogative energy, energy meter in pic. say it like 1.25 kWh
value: 78145.1 kWh
